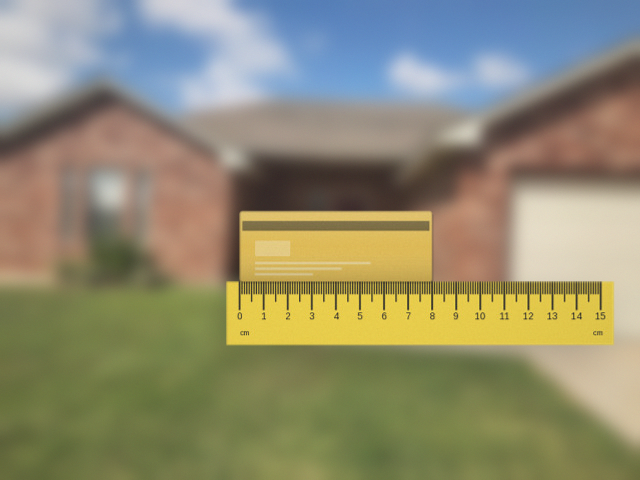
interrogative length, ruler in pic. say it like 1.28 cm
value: 8 cm
